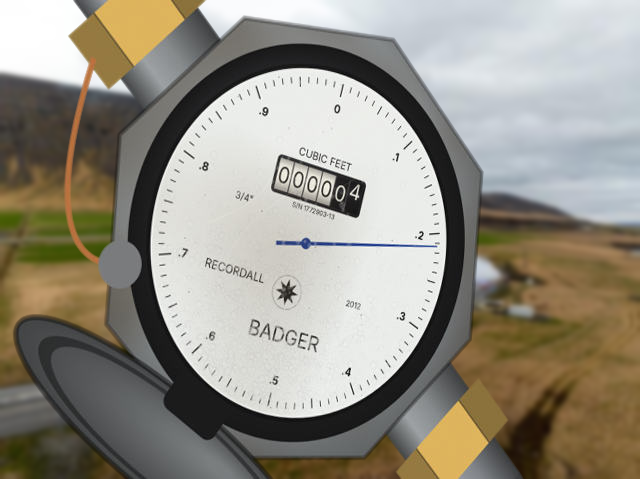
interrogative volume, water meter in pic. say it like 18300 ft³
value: 4.21 ft³
